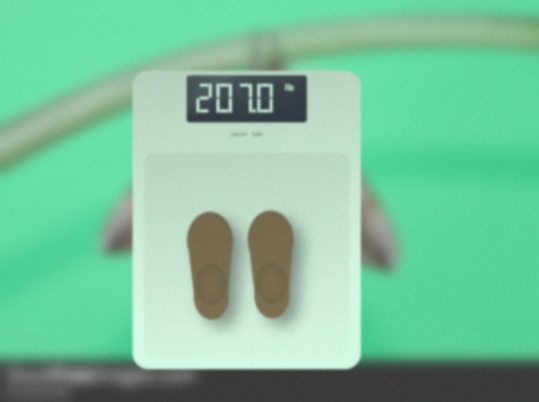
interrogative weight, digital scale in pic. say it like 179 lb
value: 207.0 lb
